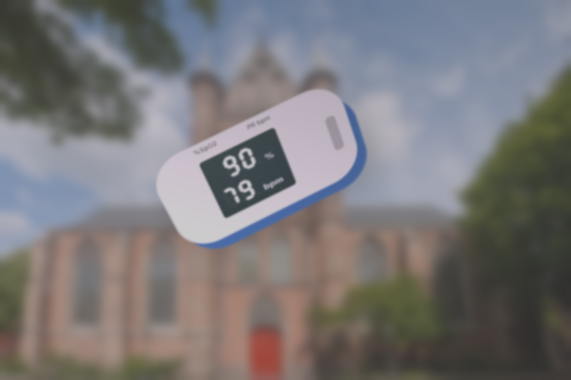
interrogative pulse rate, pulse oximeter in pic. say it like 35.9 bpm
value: 79 bpm
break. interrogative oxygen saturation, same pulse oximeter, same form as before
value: 90 %
